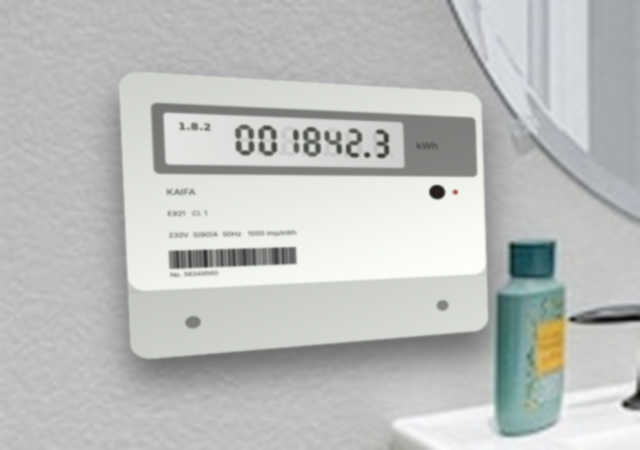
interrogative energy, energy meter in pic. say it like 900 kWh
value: 1842.3 kWh
